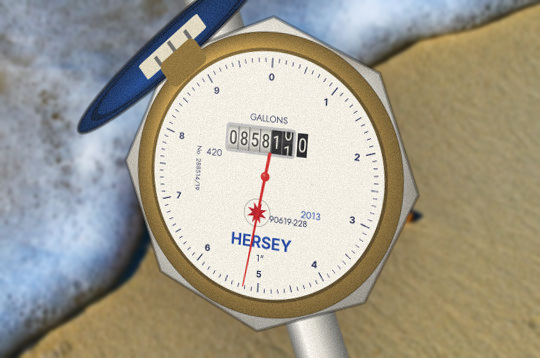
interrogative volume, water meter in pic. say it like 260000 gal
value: 858105.2 gal
